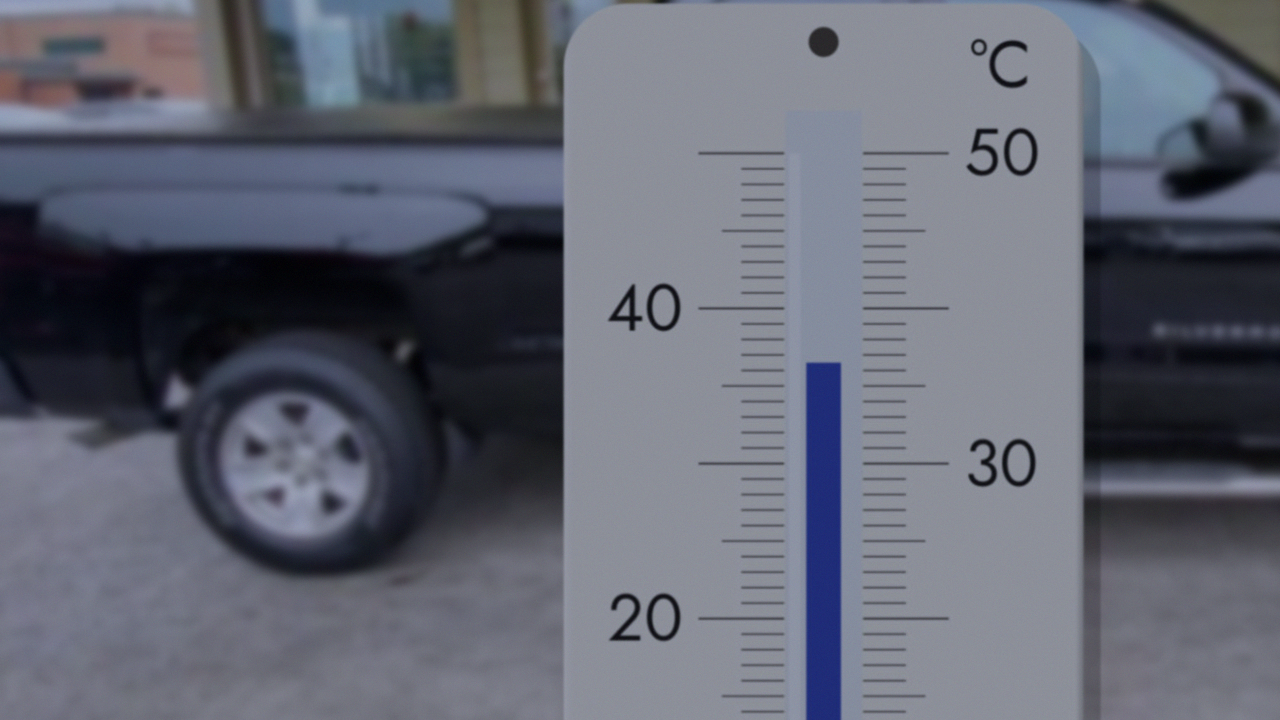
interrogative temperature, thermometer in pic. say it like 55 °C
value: 36.5 °C
